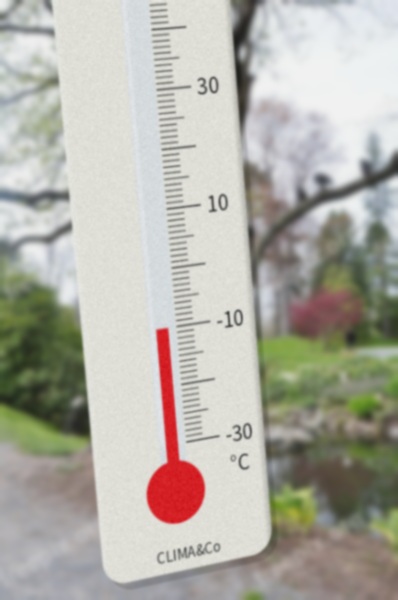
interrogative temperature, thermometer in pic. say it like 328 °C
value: -10 °C
